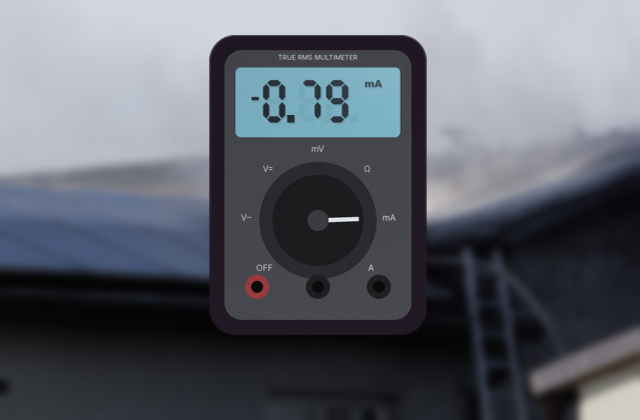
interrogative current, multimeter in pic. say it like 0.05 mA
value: -0.79 mA
